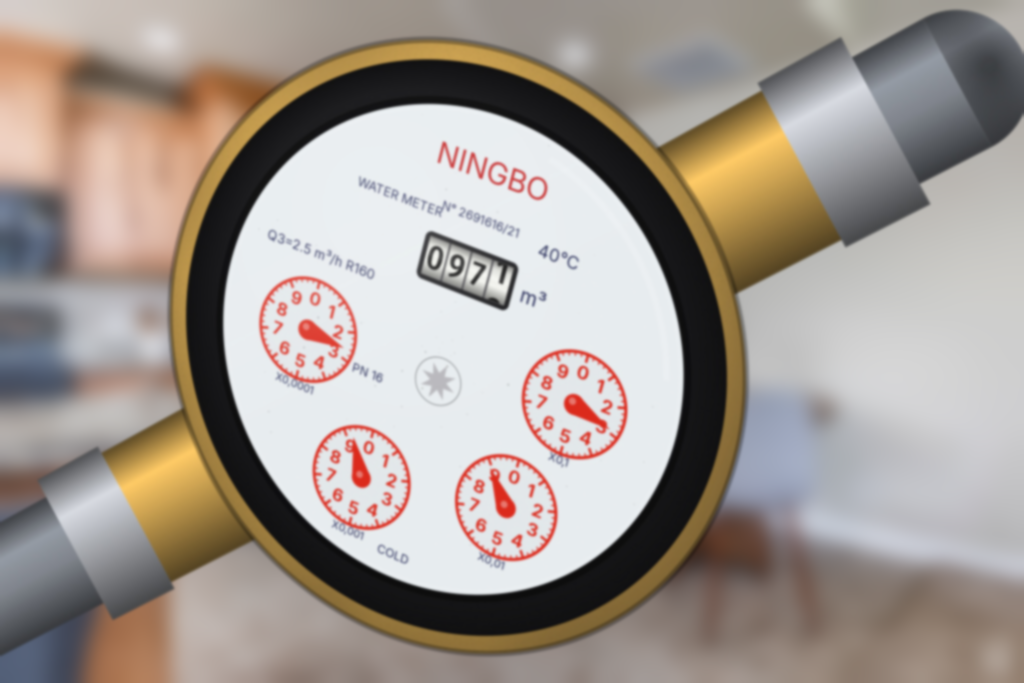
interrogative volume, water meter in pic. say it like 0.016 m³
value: 971.2892 m³
